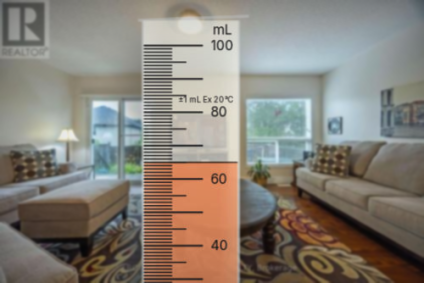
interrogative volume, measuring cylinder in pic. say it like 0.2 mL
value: 65 mL
